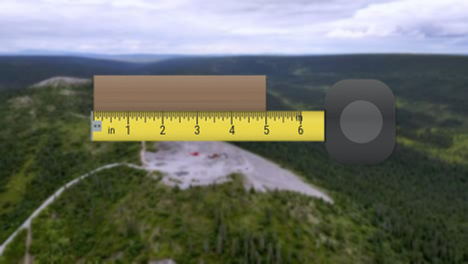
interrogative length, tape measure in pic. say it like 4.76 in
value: 5 in
